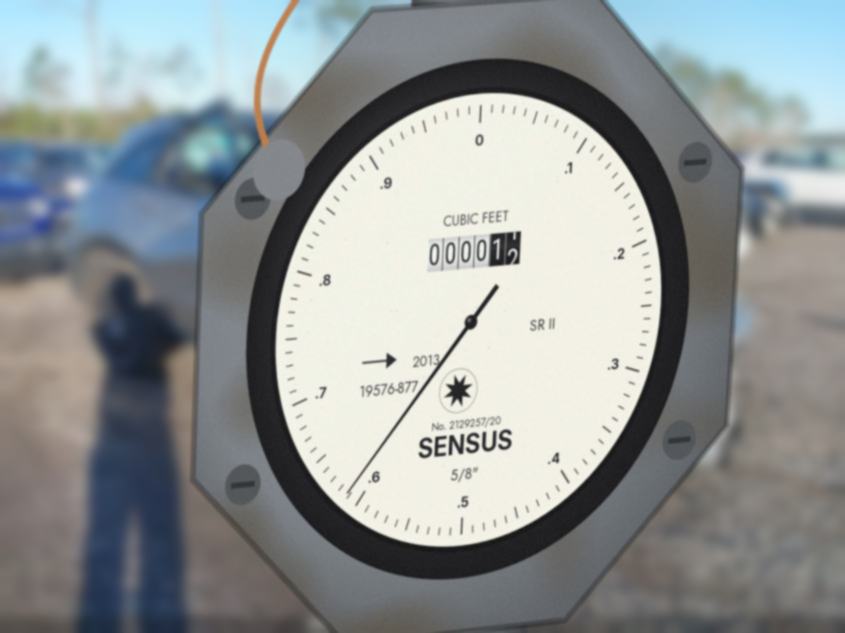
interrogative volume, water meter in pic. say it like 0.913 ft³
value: 11.61 ft³
